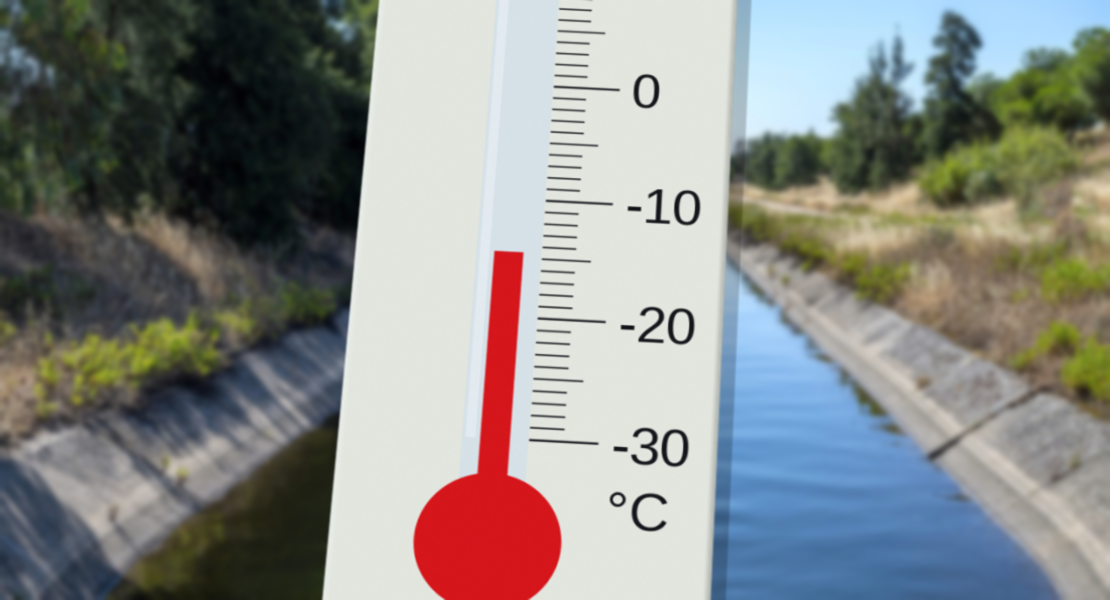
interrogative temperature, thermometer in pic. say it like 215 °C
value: -14.5 °C
